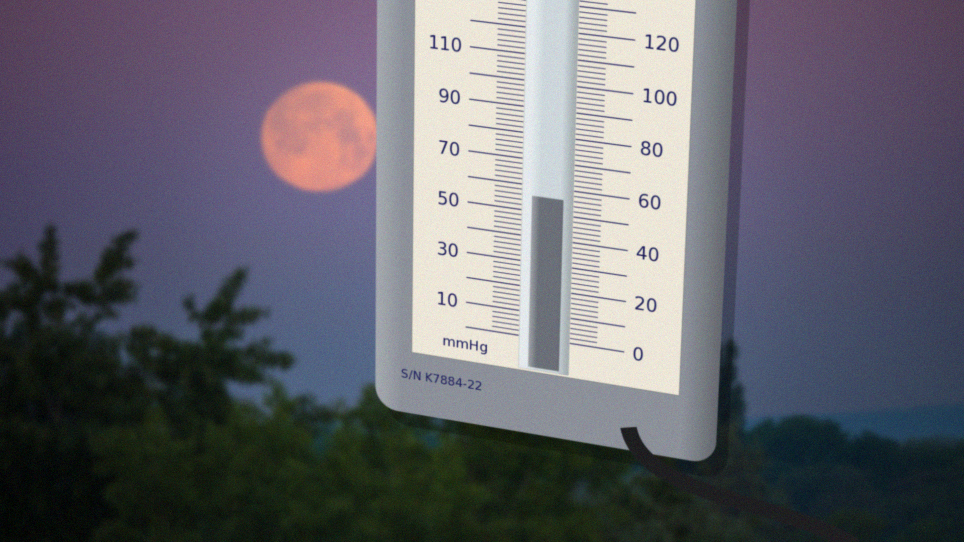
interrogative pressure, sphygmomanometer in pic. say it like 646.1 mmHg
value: 56 mmHg
